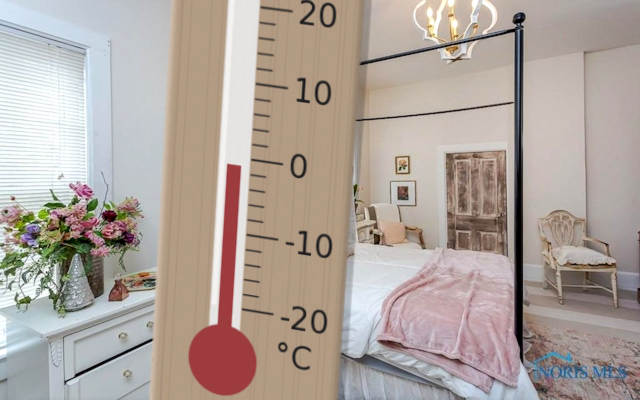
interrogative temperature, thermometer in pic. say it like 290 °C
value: -1 °C
